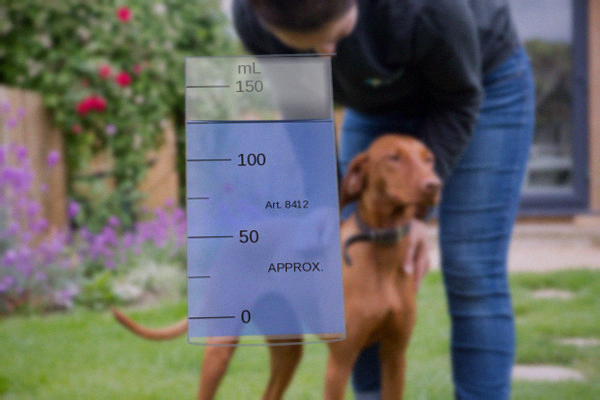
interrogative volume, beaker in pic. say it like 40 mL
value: 125 mL
